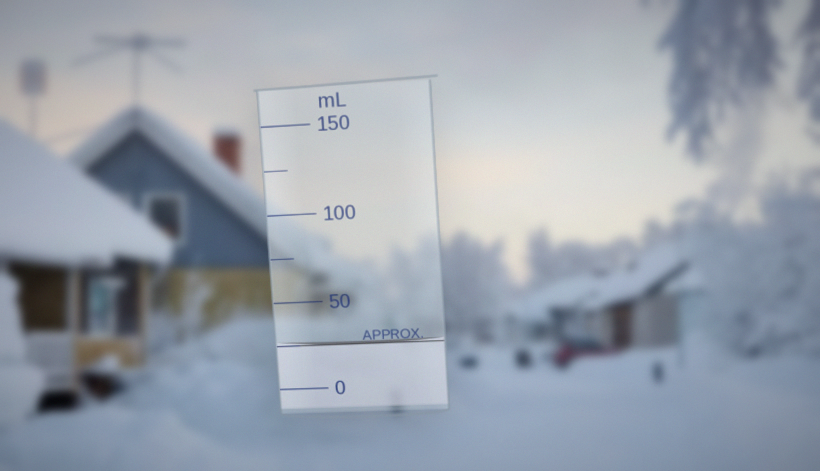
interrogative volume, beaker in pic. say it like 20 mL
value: 25 mL
